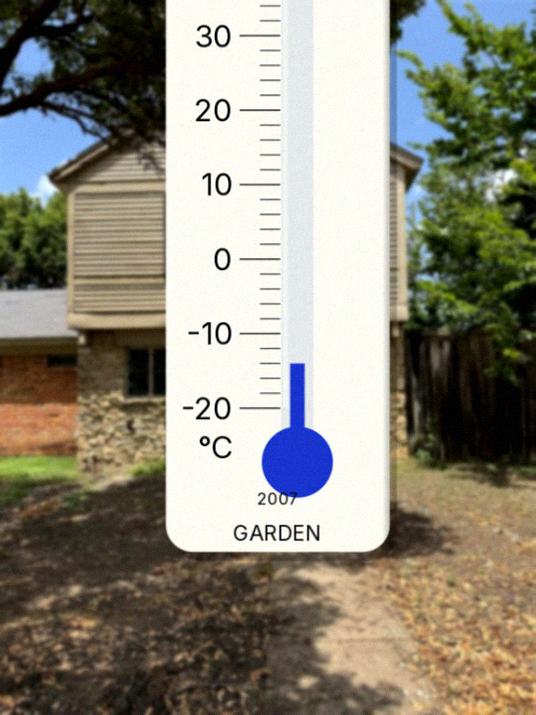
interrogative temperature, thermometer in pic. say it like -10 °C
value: -14 °C
